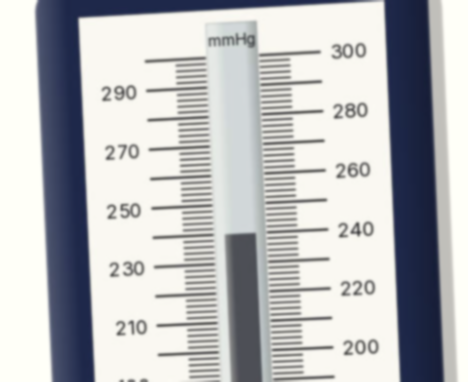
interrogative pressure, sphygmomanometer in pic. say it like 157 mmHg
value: 240 mmHg
